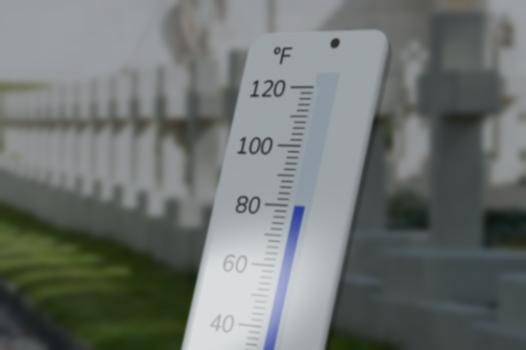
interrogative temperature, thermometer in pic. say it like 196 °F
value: 80 °F
